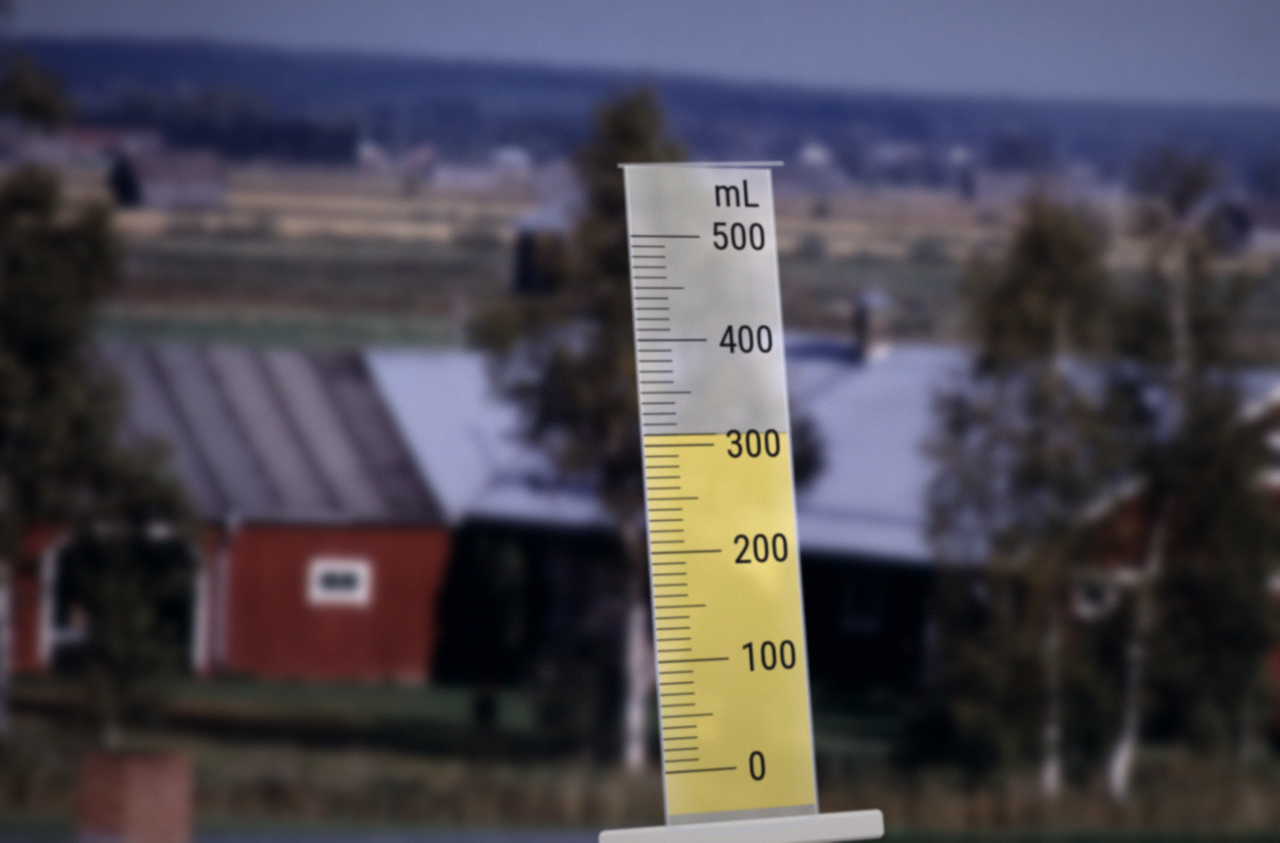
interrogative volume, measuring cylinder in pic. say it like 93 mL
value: 310 mL
